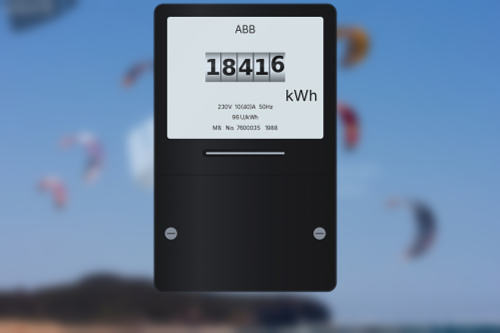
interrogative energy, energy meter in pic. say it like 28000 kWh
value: 18416 kWh
